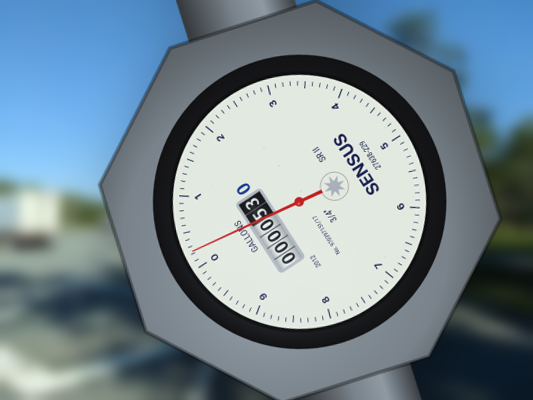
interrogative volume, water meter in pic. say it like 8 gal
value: 530.2 gal
